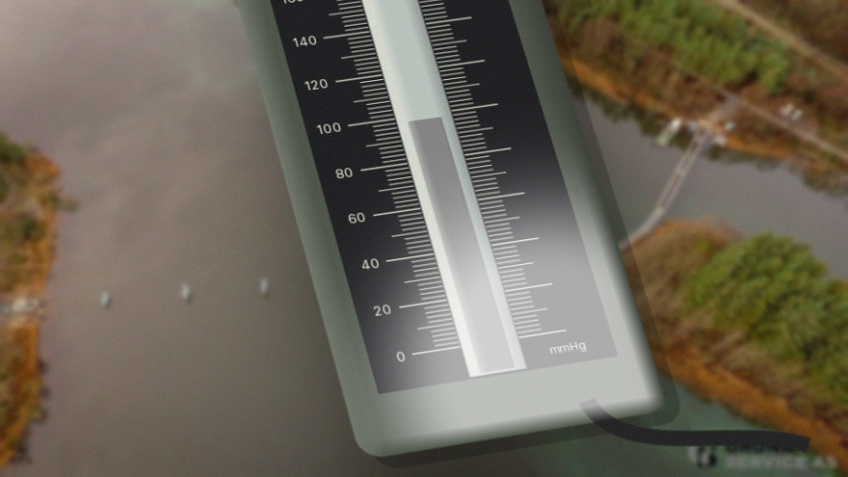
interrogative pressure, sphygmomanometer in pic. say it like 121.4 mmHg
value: 98 mmHg
